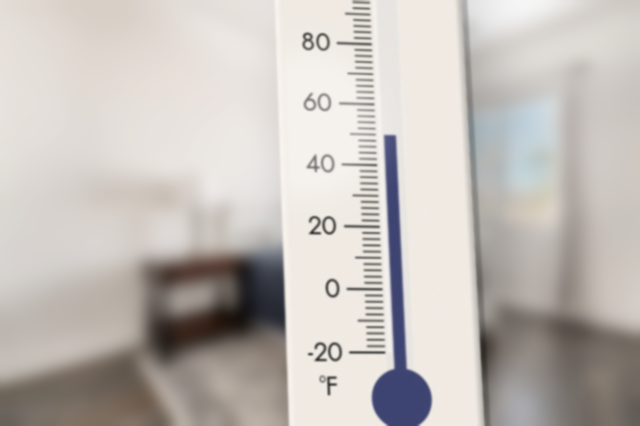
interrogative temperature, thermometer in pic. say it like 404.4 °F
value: 50 °F
